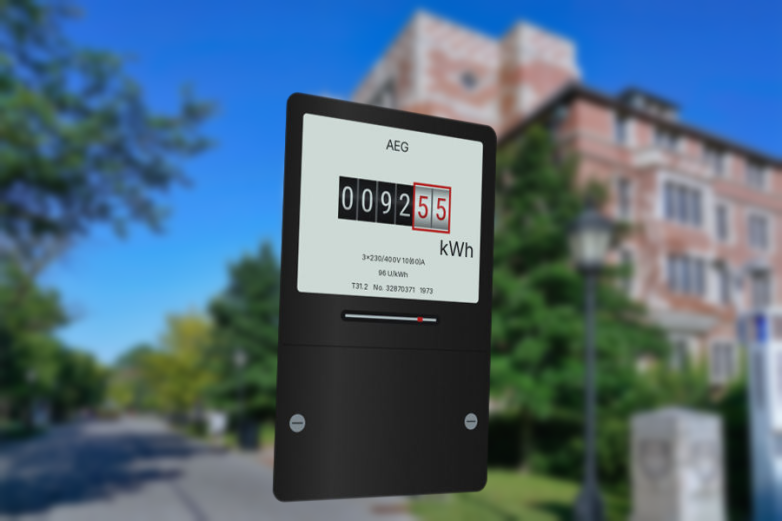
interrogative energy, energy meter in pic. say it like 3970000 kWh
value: 92.55 kWh
